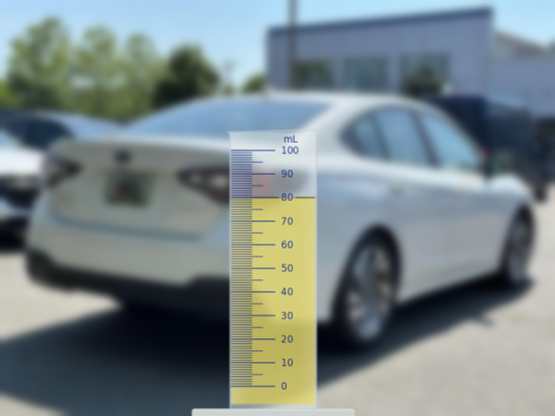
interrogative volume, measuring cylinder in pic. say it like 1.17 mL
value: 80 mL
